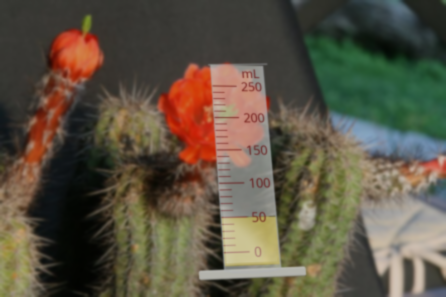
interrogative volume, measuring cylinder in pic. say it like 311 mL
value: 50 mL
